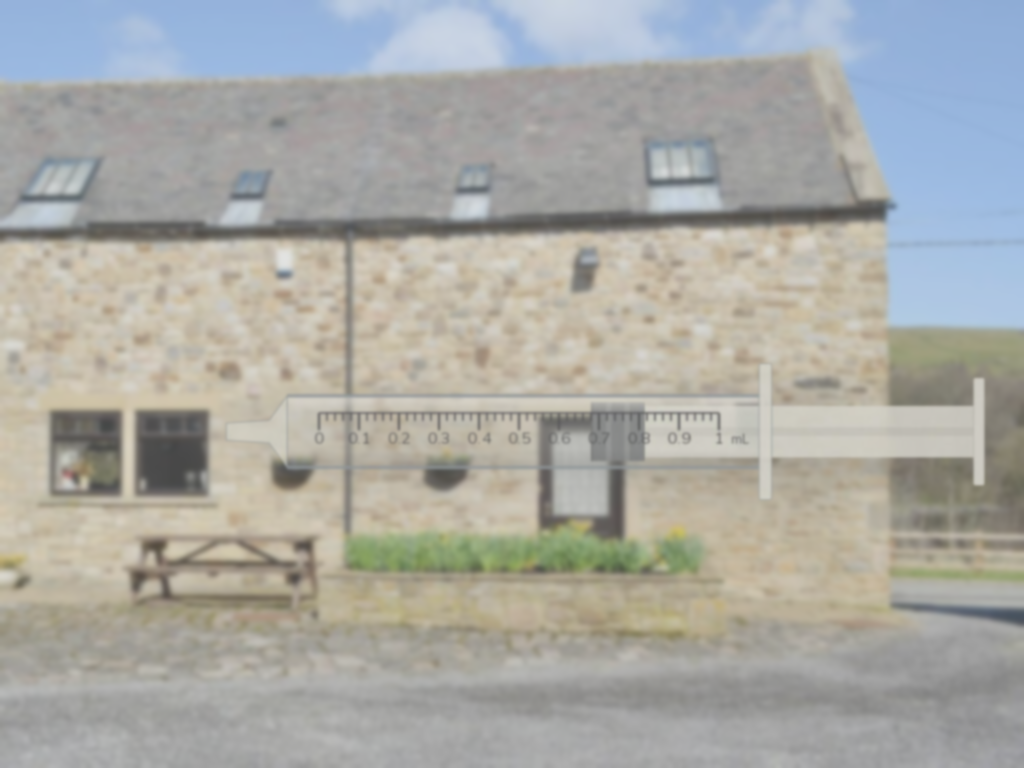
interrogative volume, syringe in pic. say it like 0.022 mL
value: 0.68 mL
